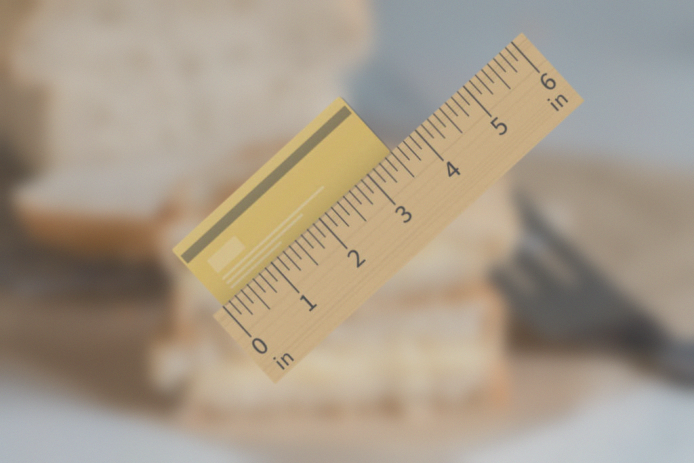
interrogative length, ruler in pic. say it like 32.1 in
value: 3.5 in
